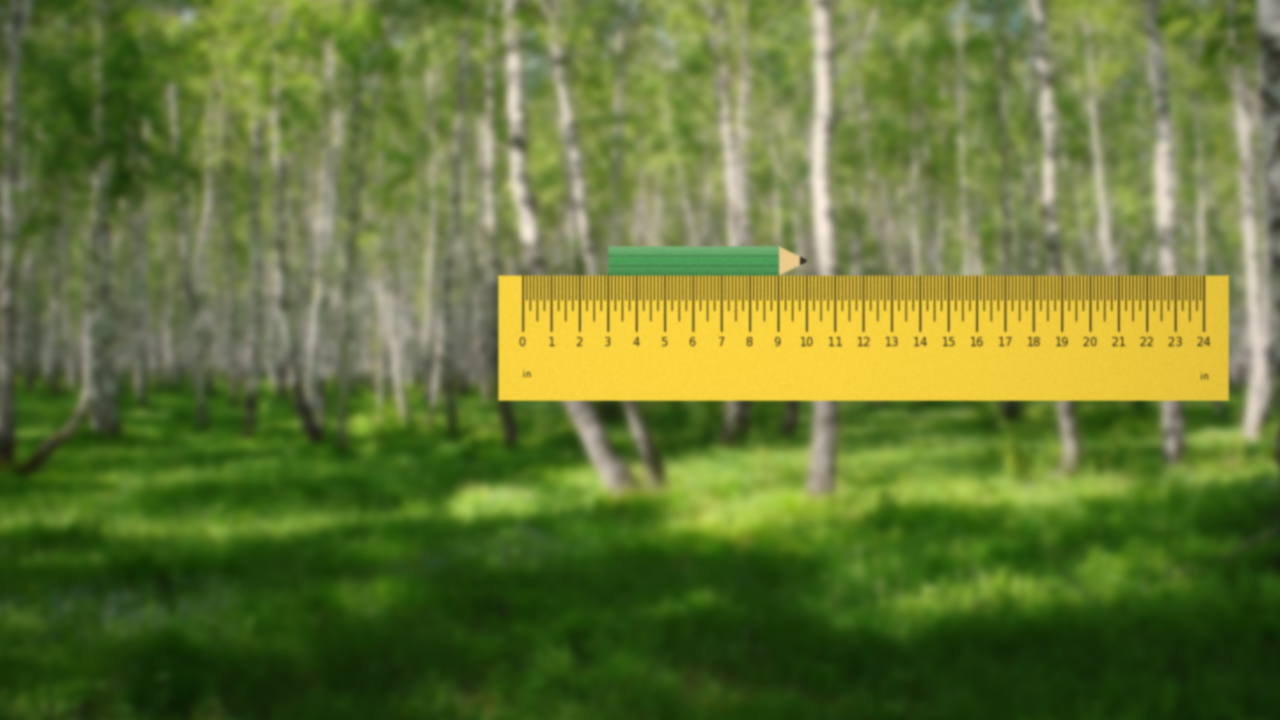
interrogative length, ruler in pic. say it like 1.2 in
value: 7 in
